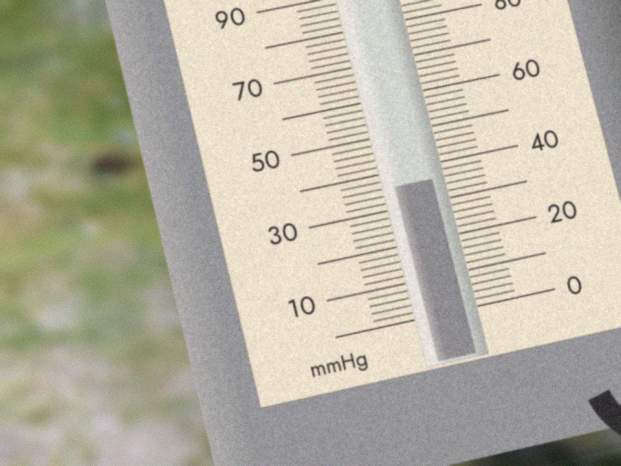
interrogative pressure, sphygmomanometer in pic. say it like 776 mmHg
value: 36 mmHg
